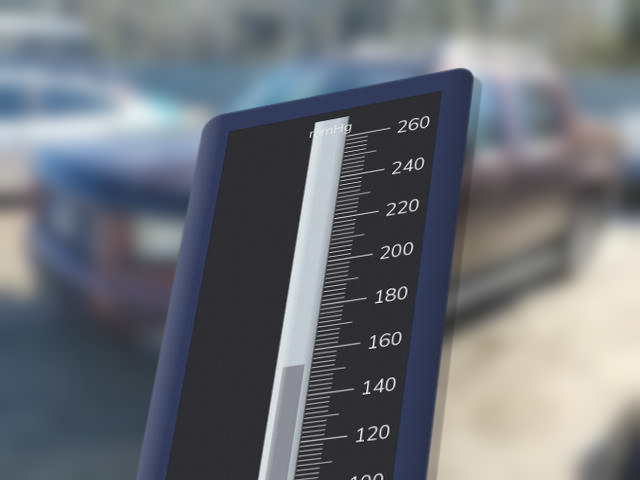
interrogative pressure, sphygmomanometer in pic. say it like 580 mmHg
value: 154 mmHg
